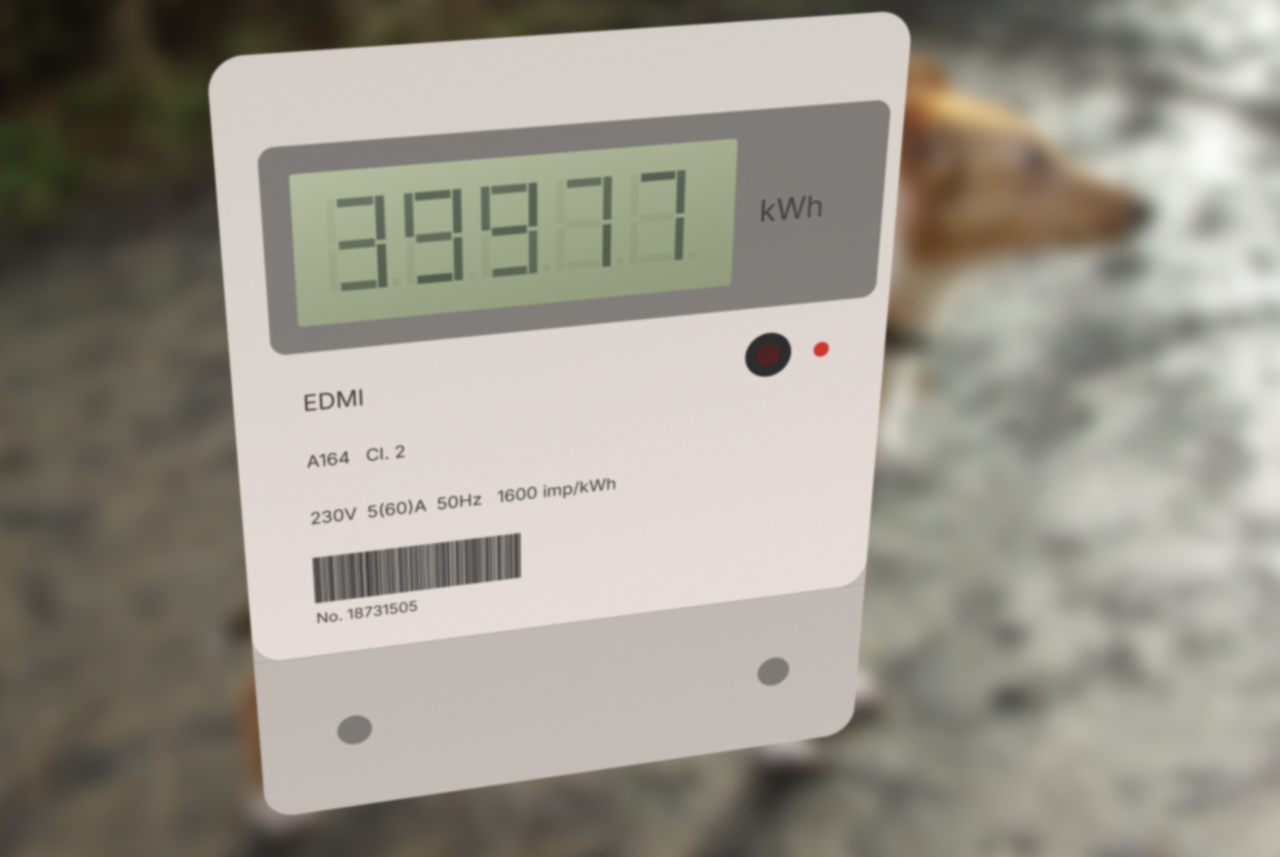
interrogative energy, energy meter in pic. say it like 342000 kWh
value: 39977 kWh
